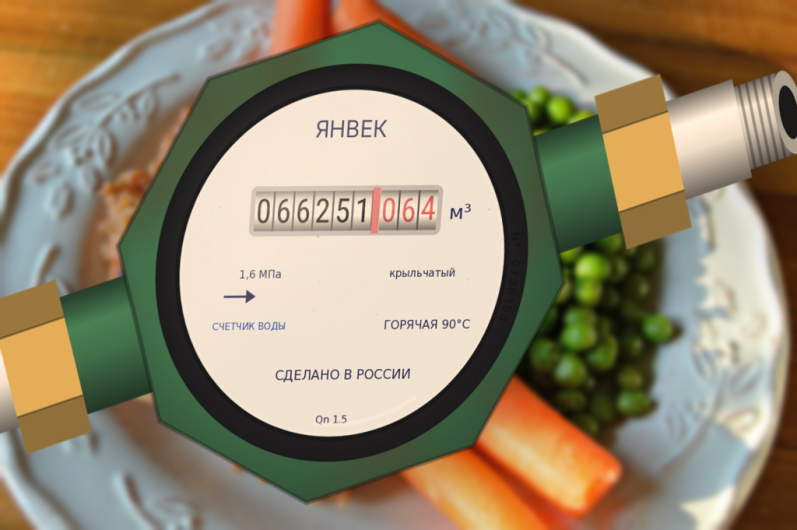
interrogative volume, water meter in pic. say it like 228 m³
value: 66251.064 m³
